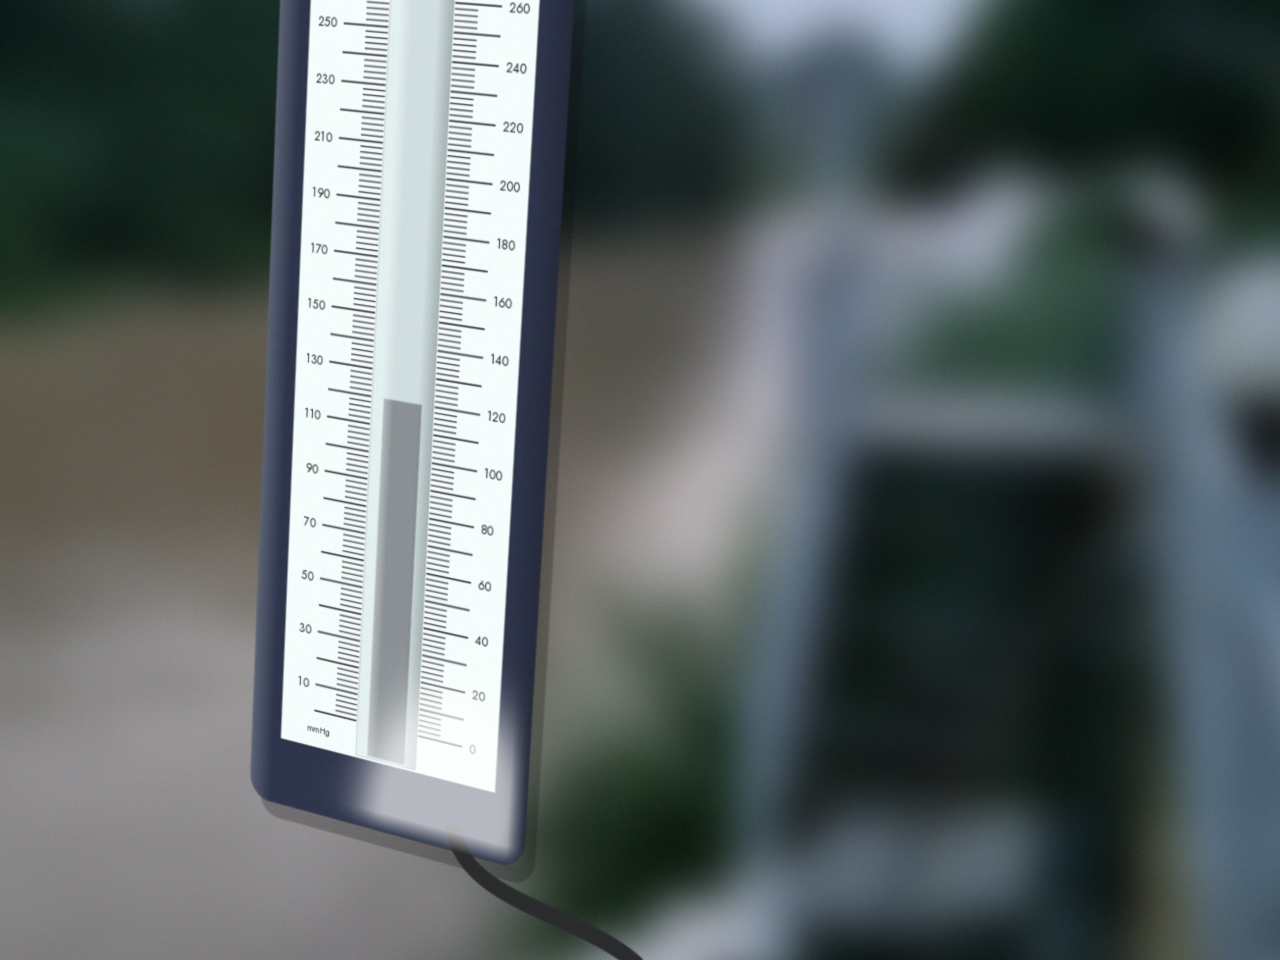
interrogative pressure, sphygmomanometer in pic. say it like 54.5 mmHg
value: 120 mmHg
